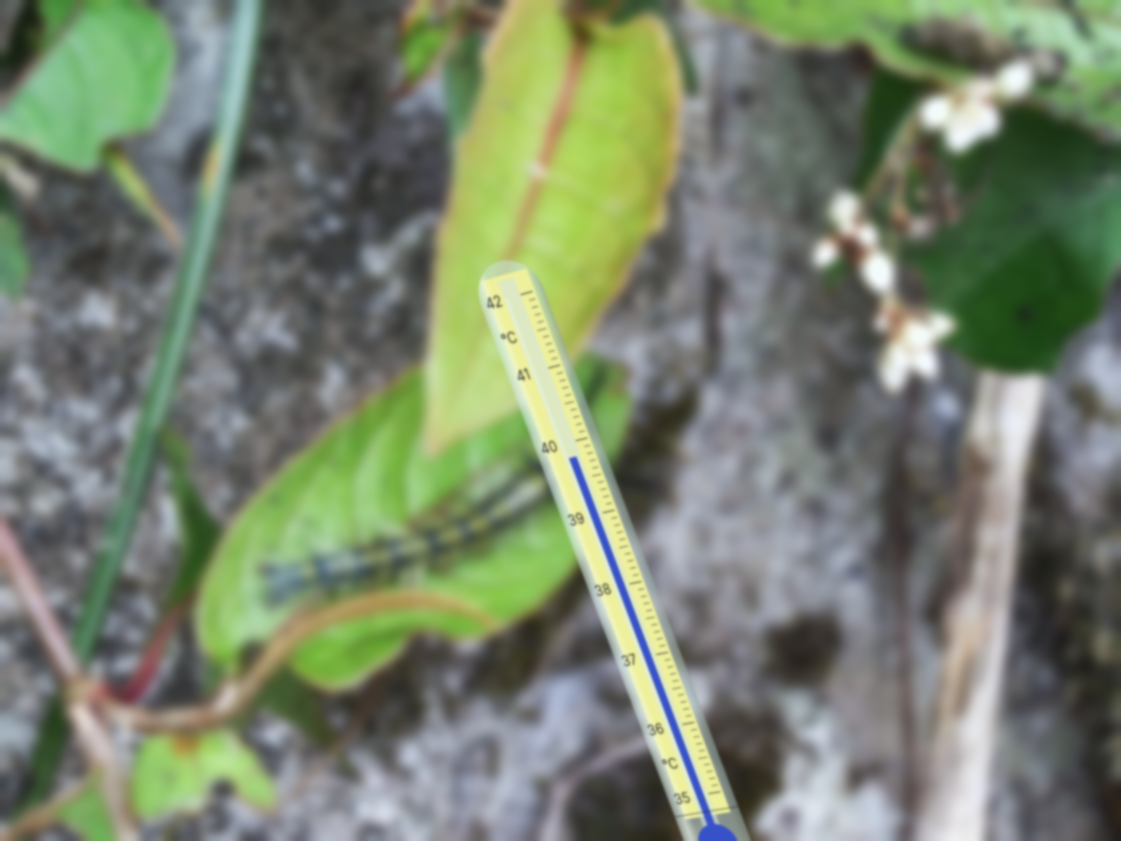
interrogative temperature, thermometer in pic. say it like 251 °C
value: 39.8 °C
